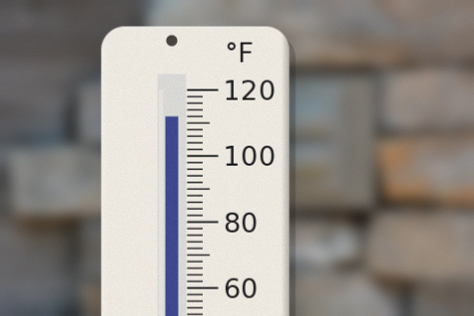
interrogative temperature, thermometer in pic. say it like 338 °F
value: 112 °F
